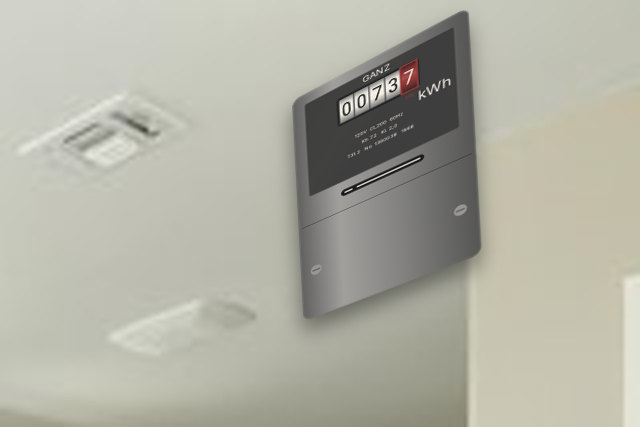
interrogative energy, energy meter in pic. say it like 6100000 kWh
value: 73.7 kWh
